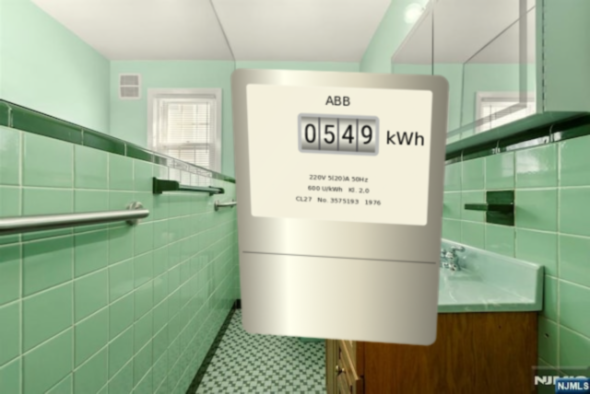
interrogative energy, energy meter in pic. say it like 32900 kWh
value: 549 kWh
